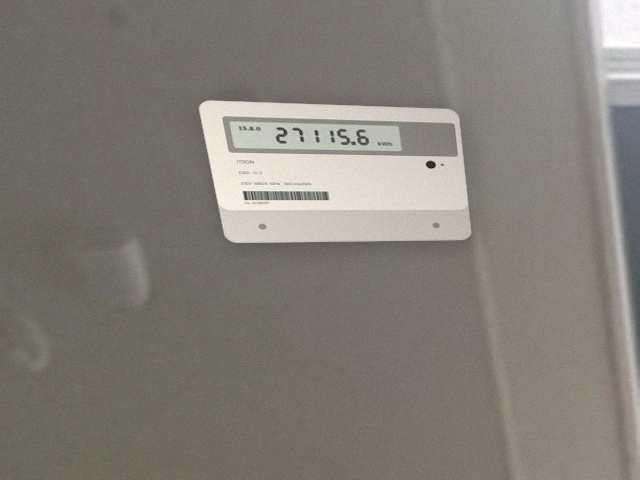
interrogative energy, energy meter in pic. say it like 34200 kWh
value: 27115.6 kWh
